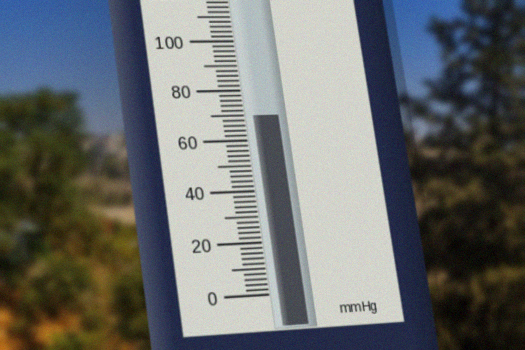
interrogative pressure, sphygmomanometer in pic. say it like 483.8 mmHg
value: 70 mmHg
